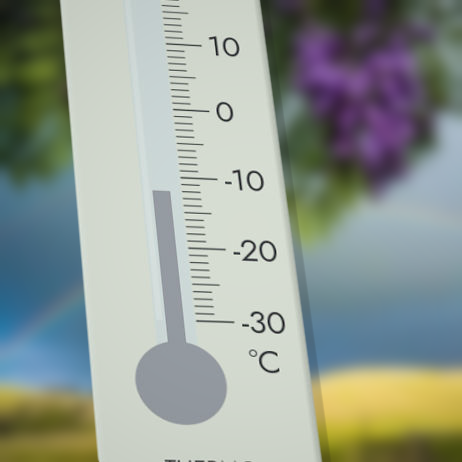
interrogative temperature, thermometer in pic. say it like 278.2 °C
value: -12 °C
